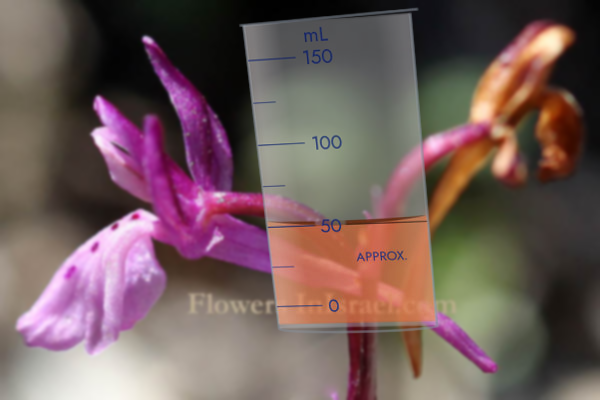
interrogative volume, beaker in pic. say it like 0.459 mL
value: 50 mL
